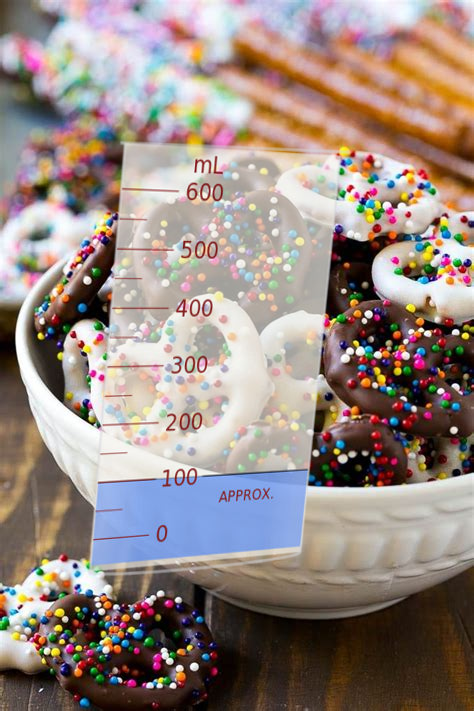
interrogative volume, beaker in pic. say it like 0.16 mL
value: 100 mL
